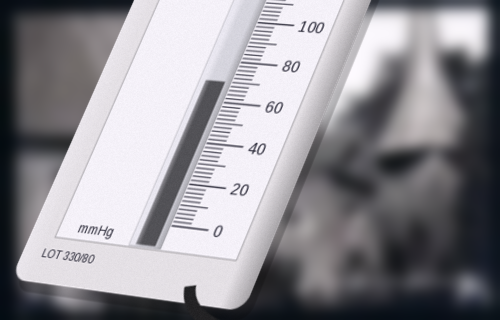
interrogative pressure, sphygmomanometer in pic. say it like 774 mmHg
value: 70 mmHg
